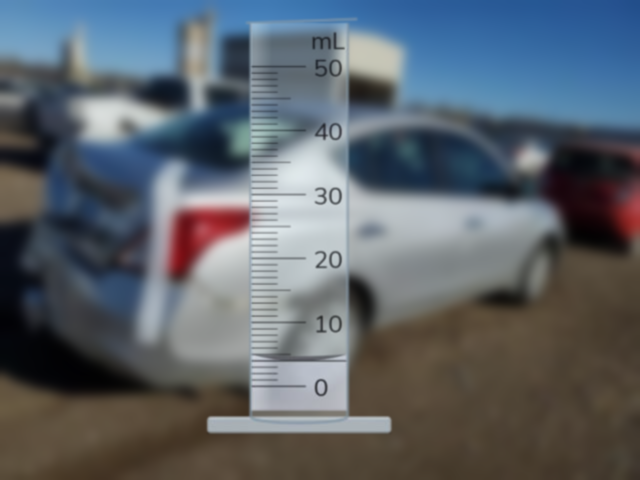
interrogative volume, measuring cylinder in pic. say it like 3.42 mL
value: 4 mL
